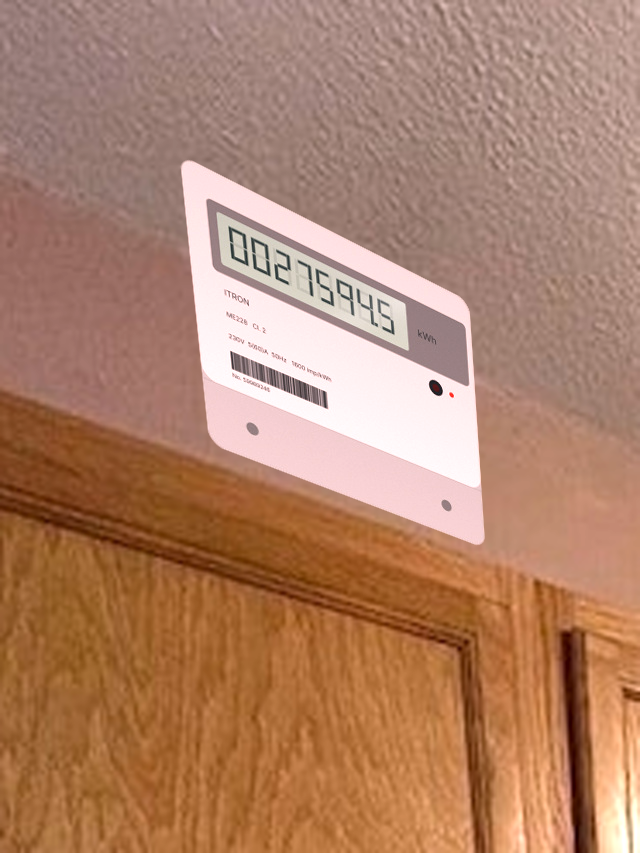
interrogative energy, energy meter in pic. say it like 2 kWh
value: 27594.5 kWh
